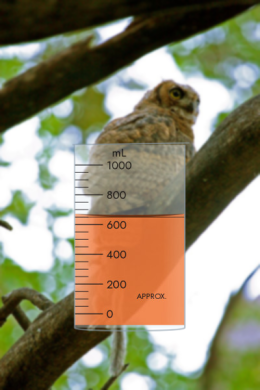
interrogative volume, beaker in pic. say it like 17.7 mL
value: 650 mL
